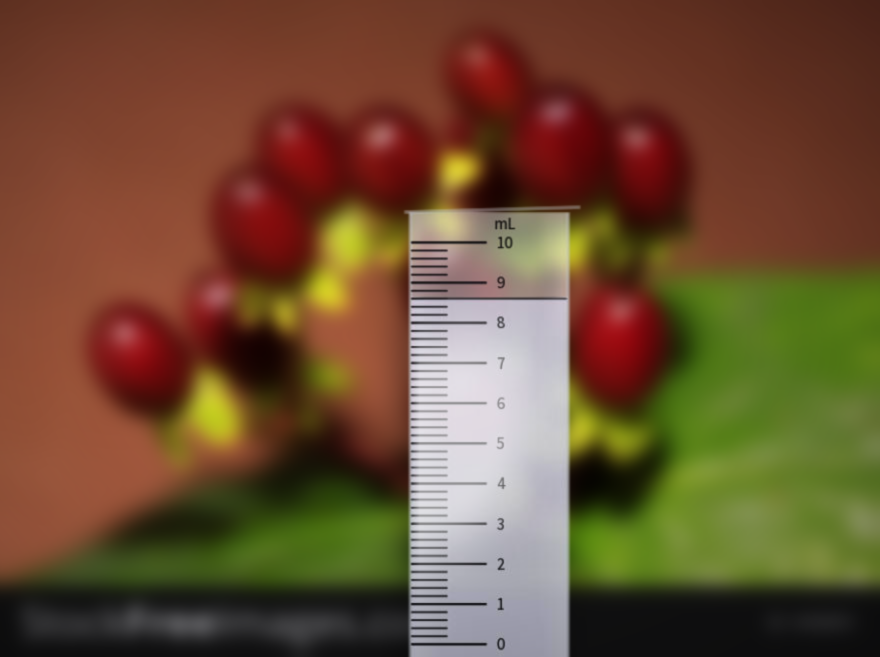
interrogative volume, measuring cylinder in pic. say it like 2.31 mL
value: 8.6 mL
